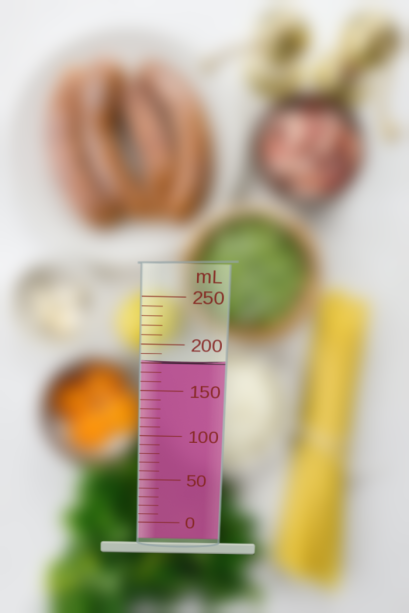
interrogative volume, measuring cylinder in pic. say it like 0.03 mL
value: 180 mL
